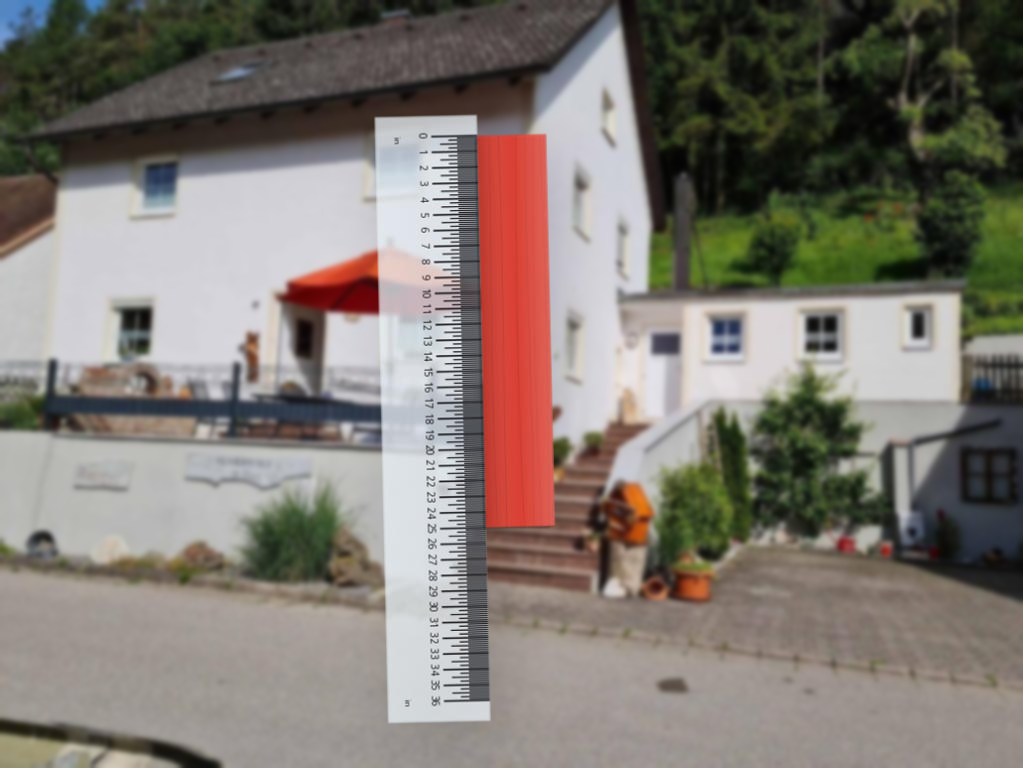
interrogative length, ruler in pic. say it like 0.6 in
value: 25 in
